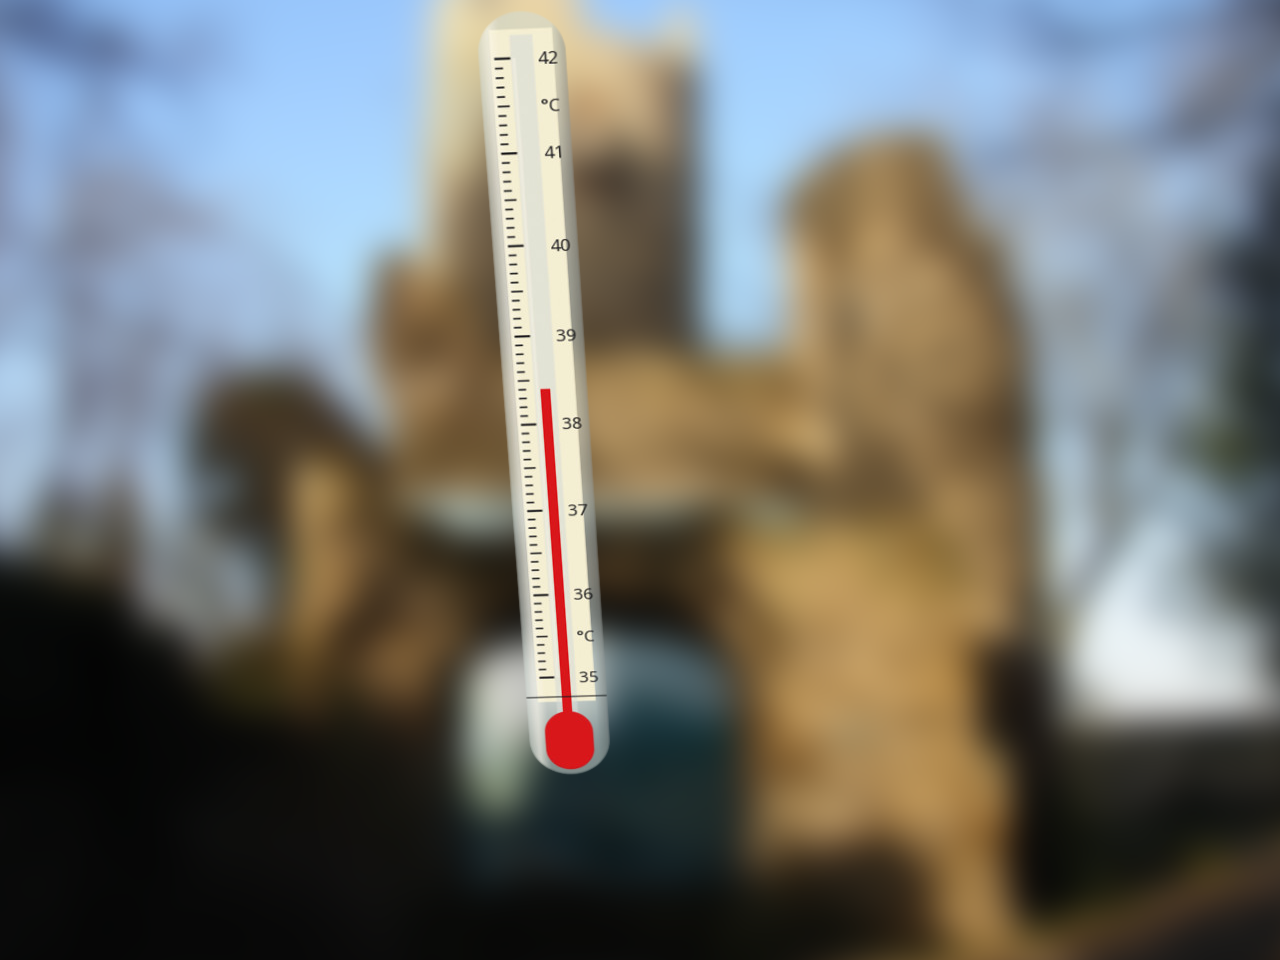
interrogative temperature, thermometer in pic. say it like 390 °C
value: 38.4 °C
